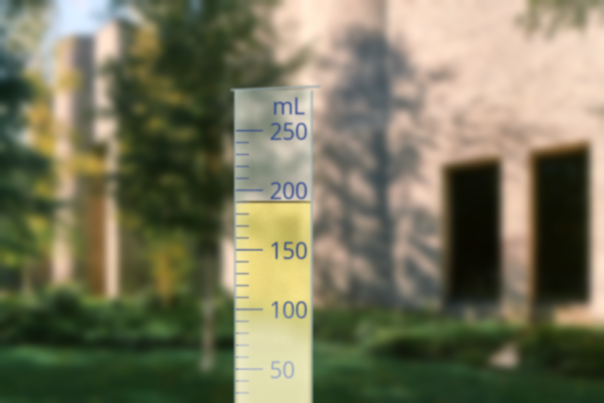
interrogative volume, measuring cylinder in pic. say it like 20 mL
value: 190 mL
